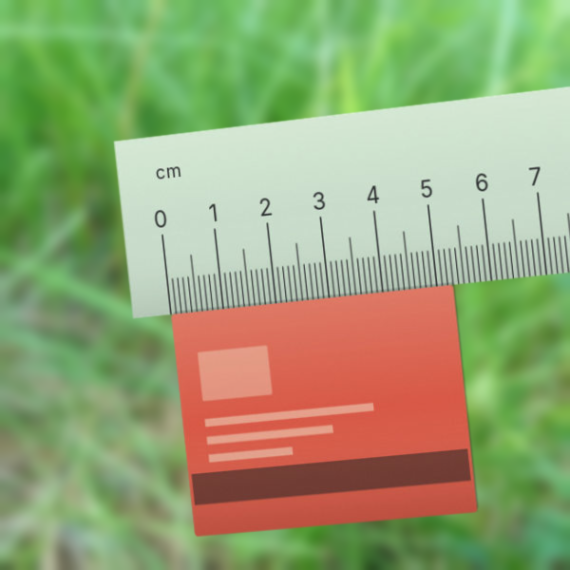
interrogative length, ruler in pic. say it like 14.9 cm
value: 5.3 cm
